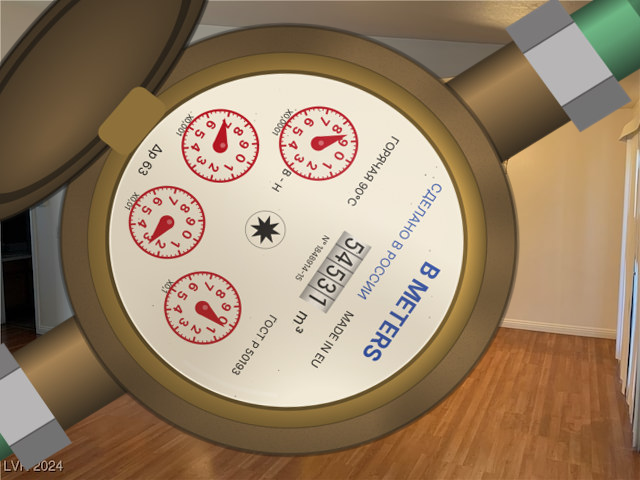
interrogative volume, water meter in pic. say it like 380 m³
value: 54531.0268 m³
